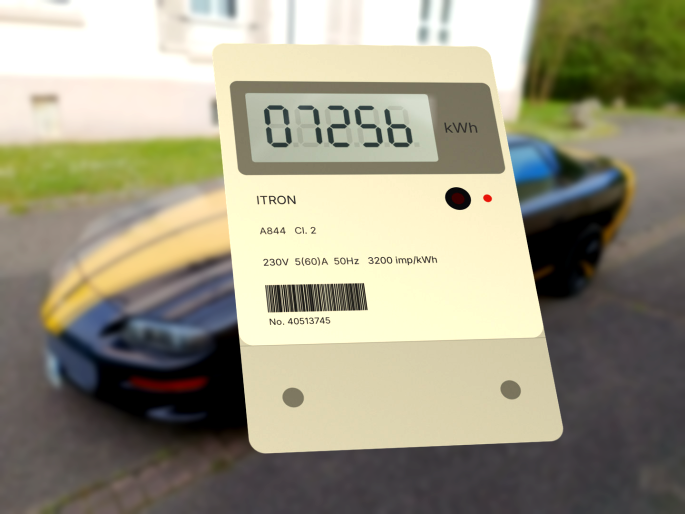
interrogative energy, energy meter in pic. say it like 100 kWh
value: 7256 kWh
